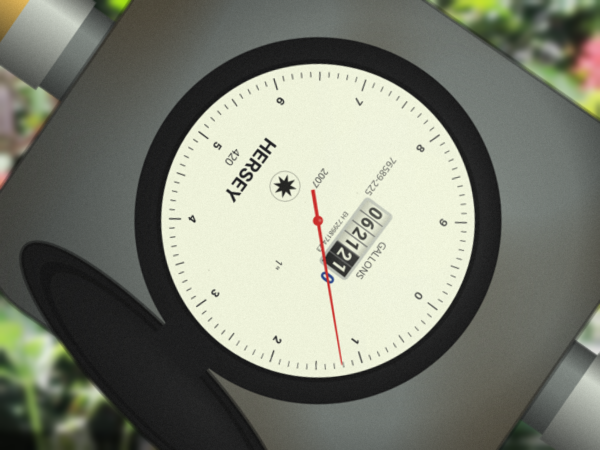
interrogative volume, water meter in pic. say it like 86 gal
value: 621211.2 gal
